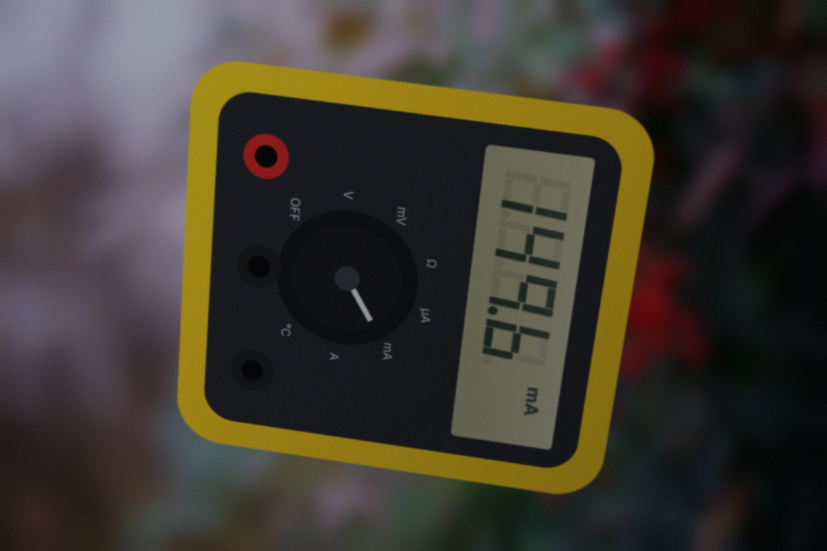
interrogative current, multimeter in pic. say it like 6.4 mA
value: 149.6 mA
